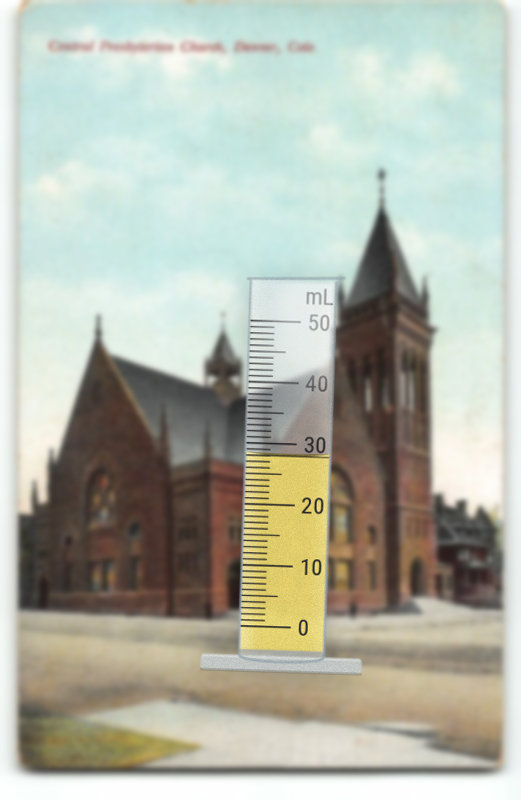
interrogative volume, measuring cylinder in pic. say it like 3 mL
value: 28 mL
